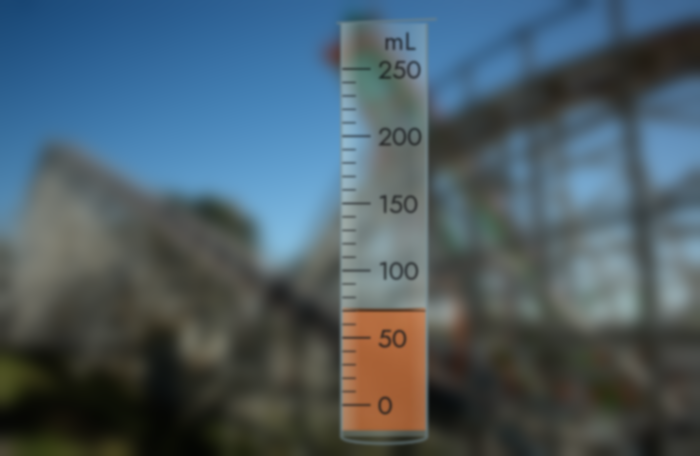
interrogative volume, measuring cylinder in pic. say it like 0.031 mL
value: 70 mL
